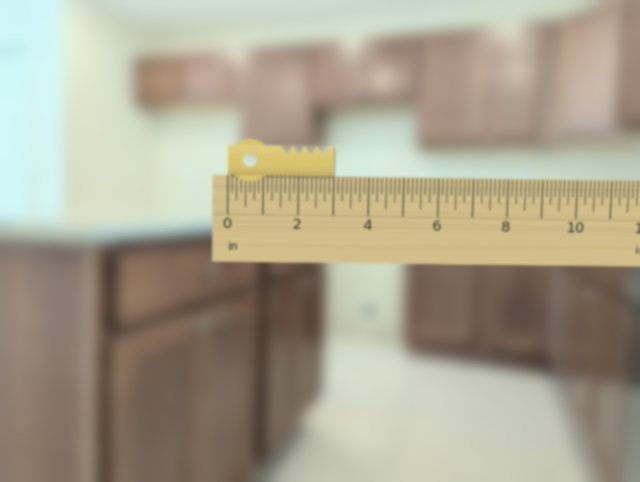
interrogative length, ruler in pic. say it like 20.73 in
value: 3 in
